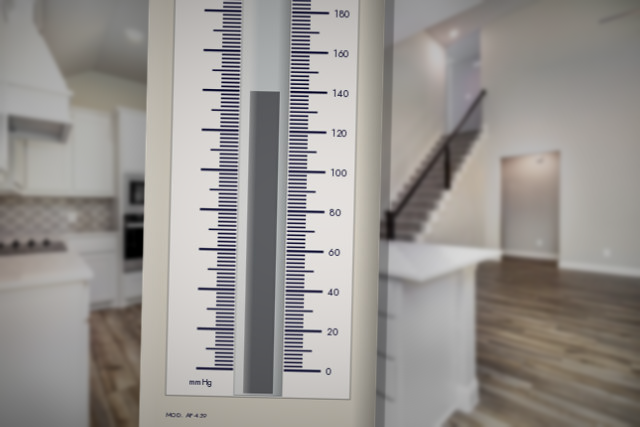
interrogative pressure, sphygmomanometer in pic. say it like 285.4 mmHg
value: 140 mmHg
